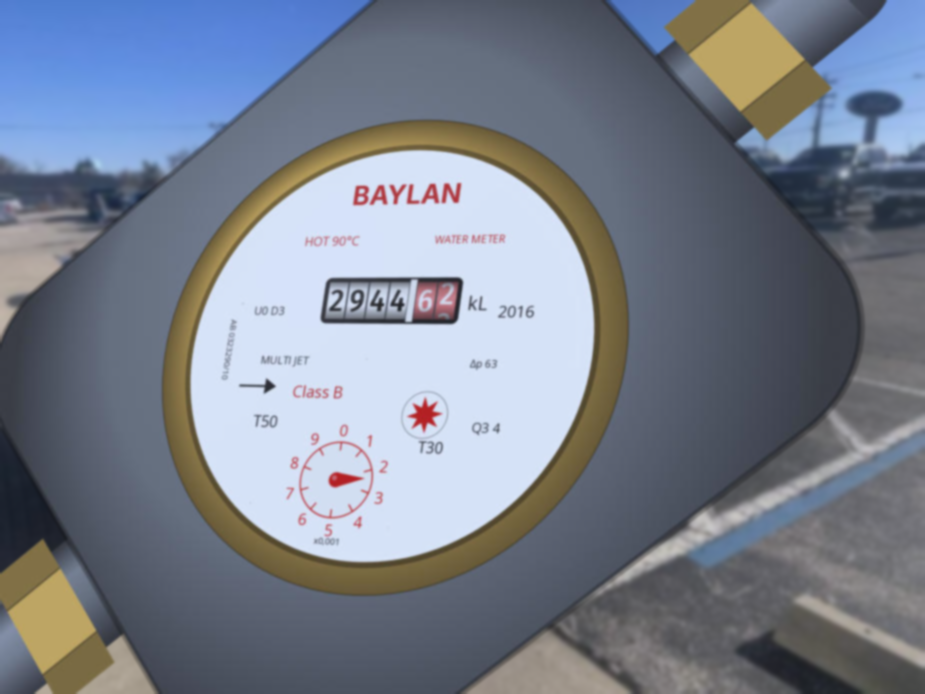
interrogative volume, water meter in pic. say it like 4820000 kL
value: 2944.622 kL
